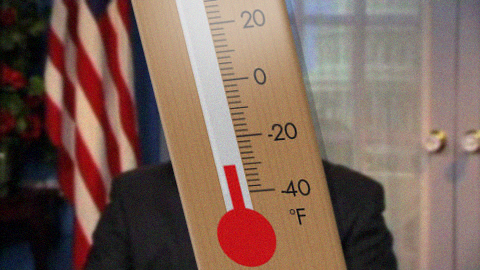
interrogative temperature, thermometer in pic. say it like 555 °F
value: -30 °F
